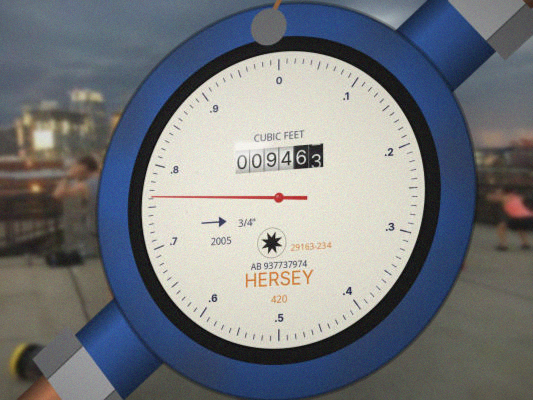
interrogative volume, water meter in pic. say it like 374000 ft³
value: 9462.76 ft³
